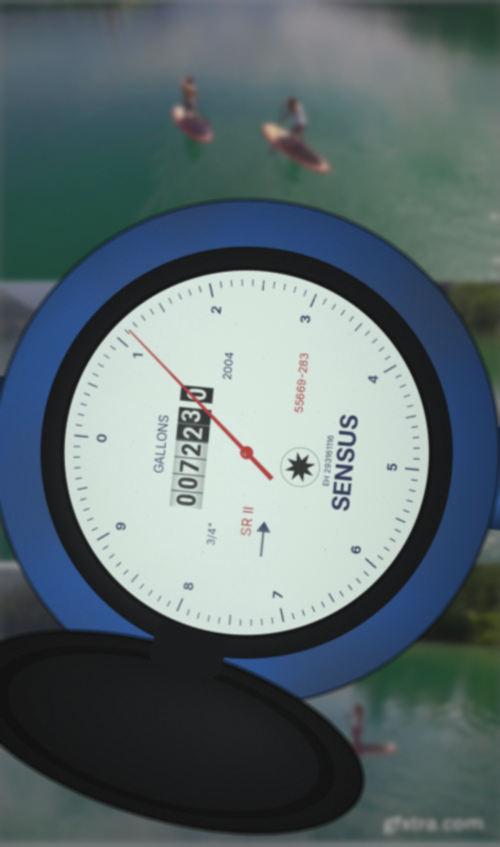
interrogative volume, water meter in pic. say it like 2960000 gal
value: 72231.1 gal
